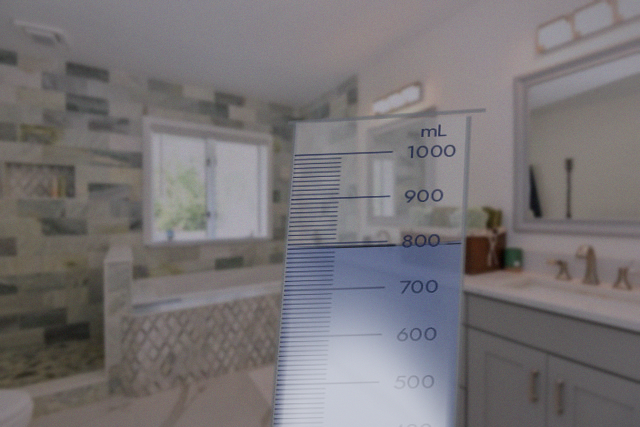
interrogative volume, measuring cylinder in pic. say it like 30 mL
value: 790 mL
